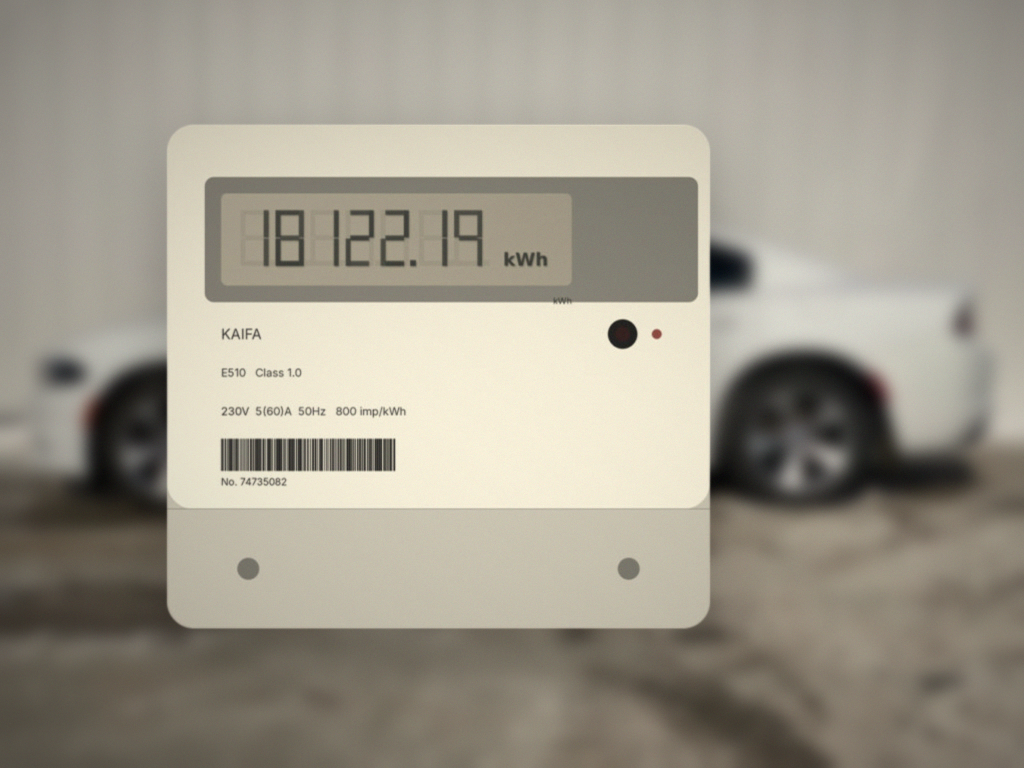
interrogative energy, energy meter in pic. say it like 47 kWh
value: 18122.19 kWh
